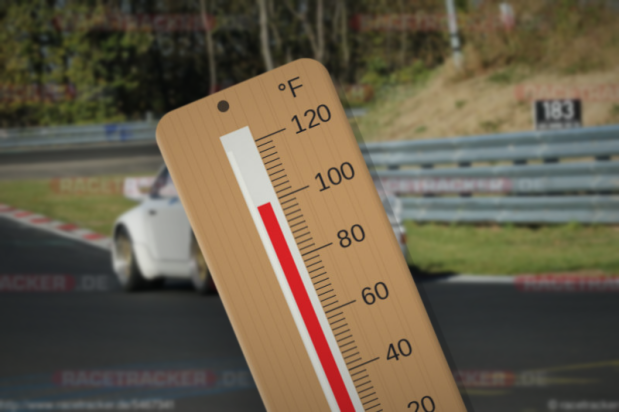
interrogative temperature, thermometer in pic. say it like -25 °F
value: 100 °F
